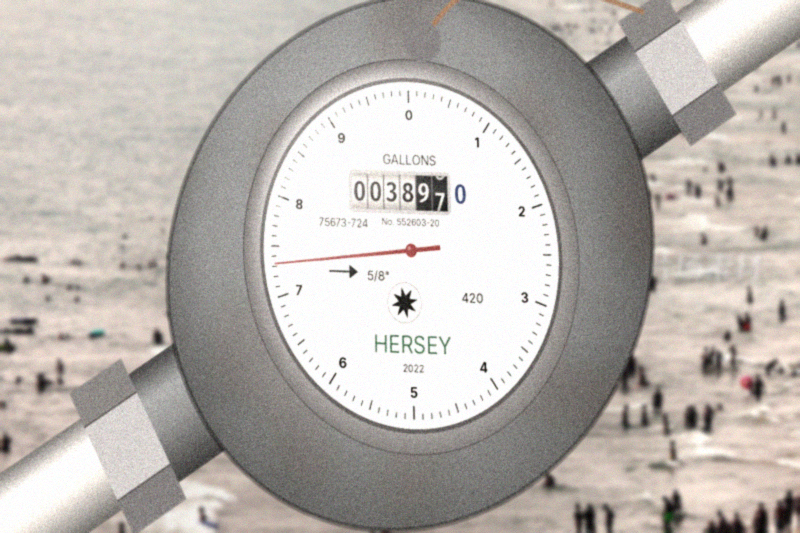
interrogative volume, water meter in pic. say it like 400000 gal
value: 38967.3 gal
